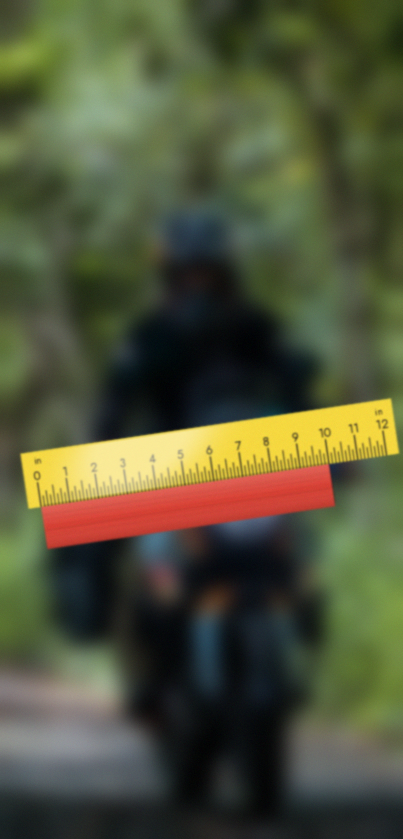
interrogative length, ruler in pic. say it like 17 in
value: 10 in
